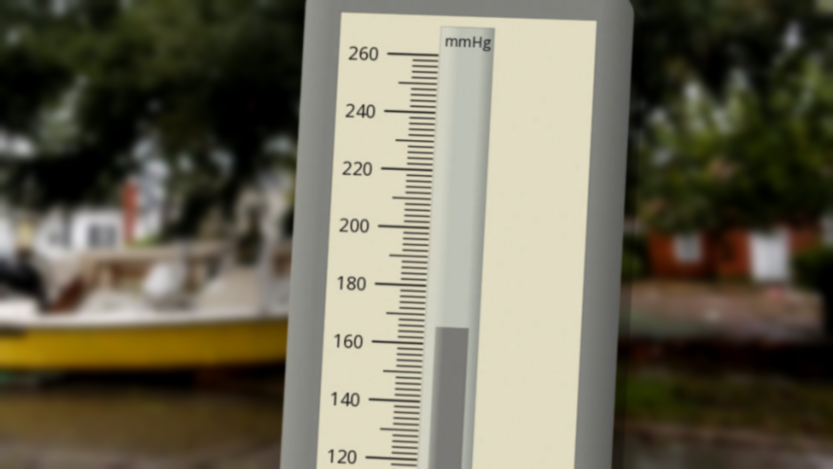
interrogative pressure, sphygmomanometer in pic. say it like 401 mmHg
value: 166 mmHg
